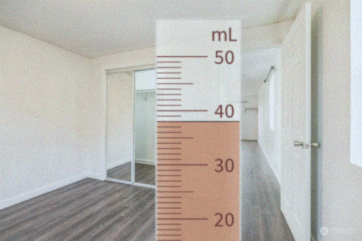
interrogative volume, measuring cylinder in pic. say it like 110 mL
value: 38 mL
